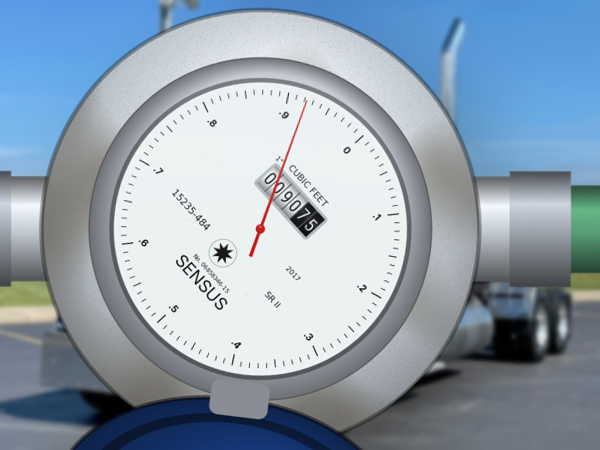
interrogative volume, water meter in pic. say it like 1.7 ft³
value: 9074.92 ft³
